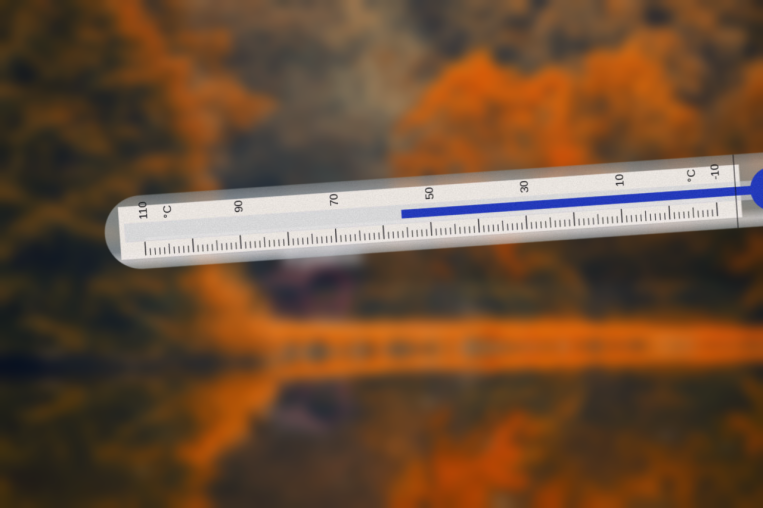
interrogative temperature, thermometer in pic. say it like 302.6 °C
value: 56 °C
